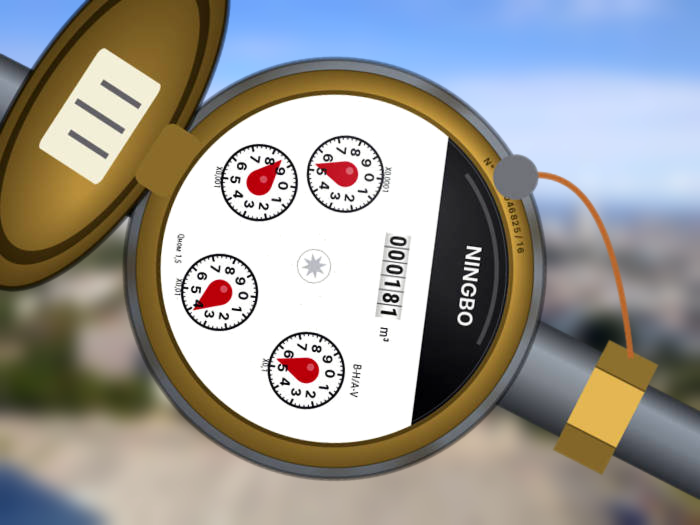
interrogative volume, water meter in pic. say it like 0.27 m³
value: 181.5385 m³
